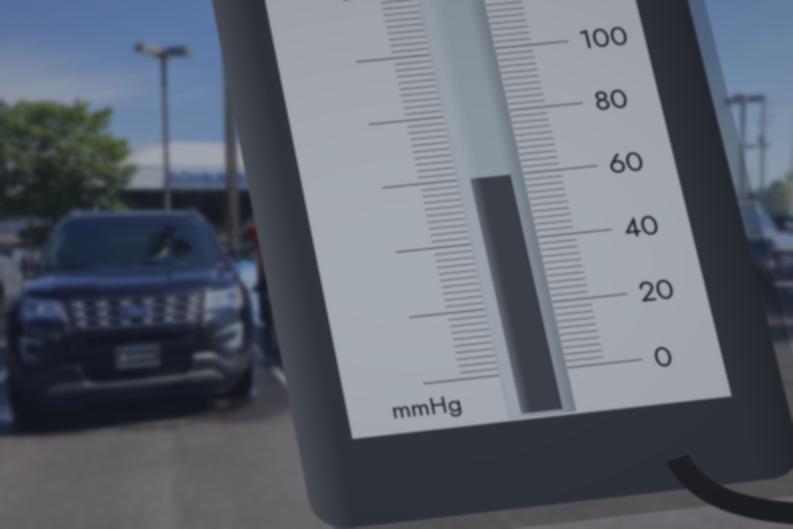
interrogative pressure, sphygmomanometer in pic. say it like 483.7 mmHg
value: 60 mmHg
